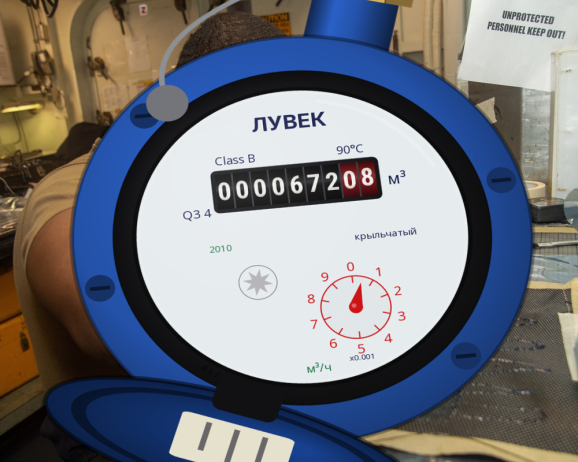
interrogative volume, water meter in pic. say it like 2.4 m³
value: 672.080 m³
